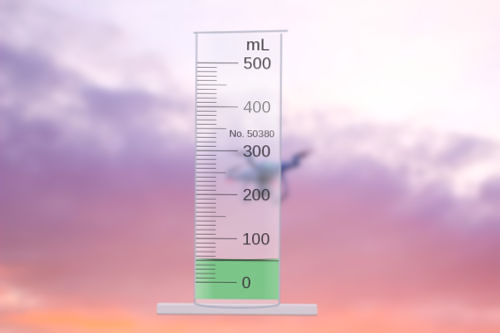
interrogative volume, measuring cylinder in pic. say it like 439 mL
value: 50 mL
